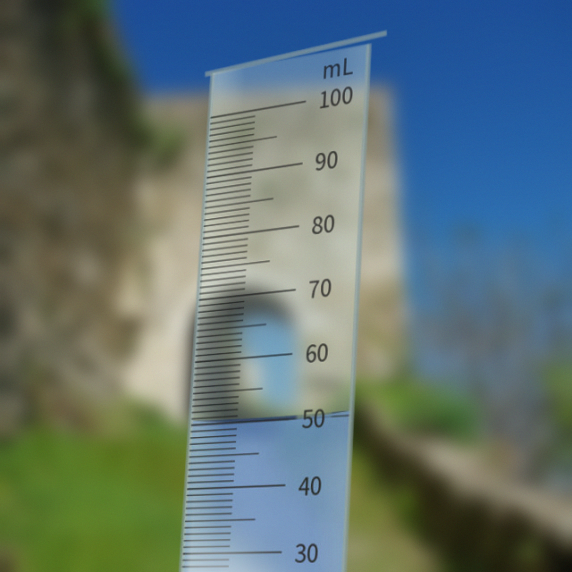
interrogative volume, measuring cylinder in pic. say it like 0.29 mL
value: 50 mL
